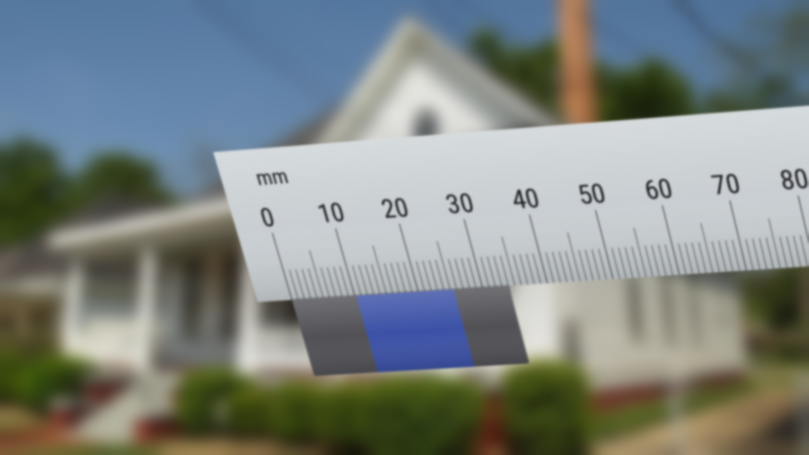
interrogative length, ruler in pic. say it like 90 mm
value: 34 mm
